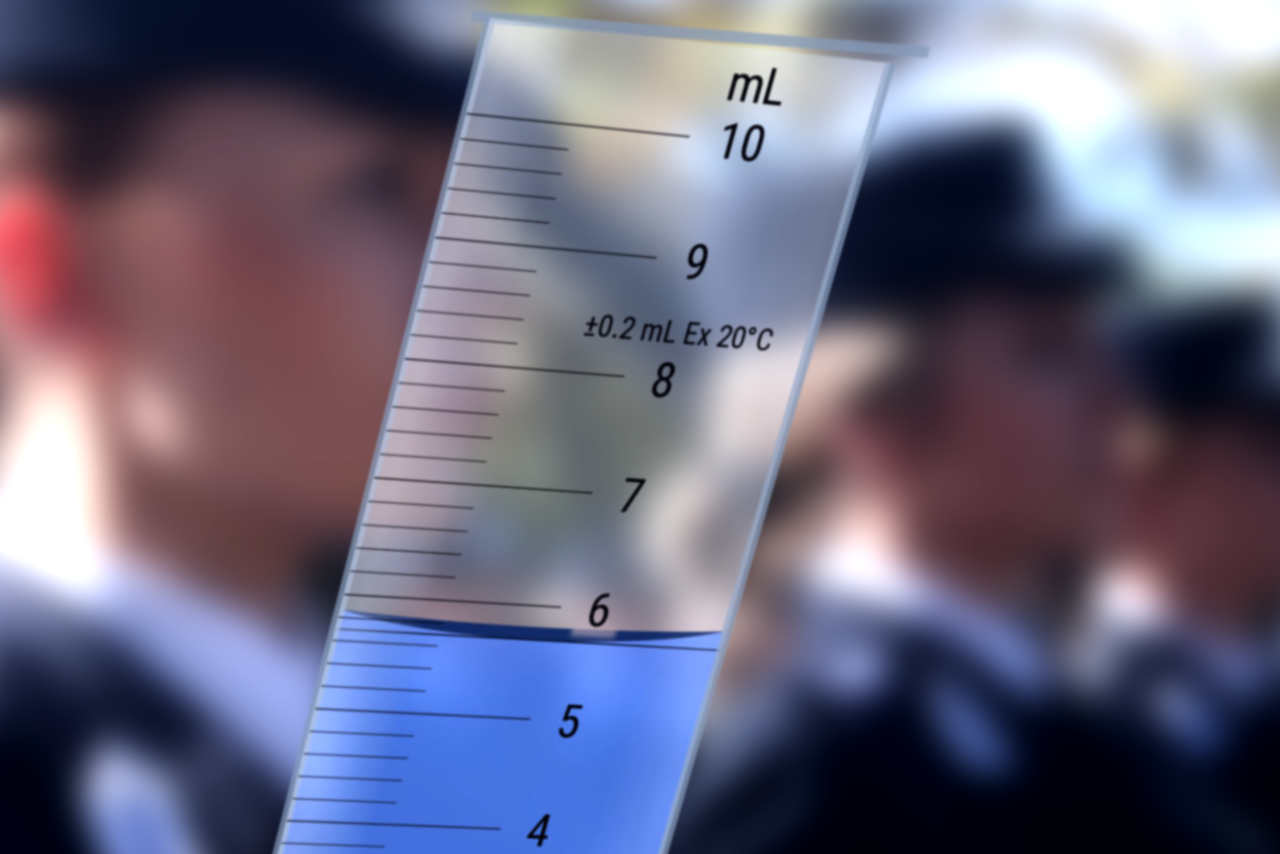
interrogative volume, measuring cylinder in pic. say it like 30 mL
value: 5.7 mL
